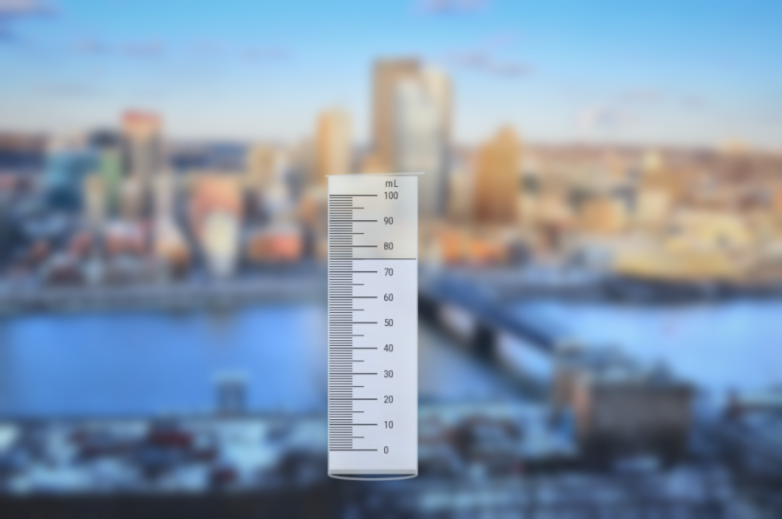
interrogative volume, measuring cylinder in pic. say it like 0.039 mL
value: 75 mL
